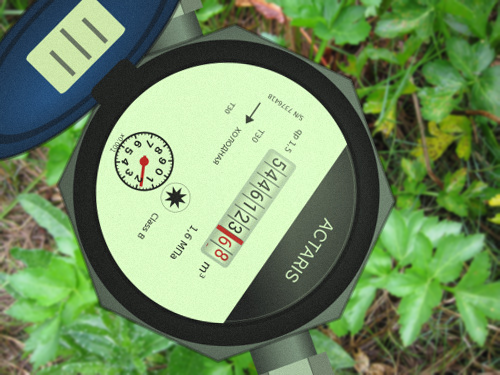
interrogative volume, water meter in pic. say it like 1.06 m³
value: 5446123.681 m³
